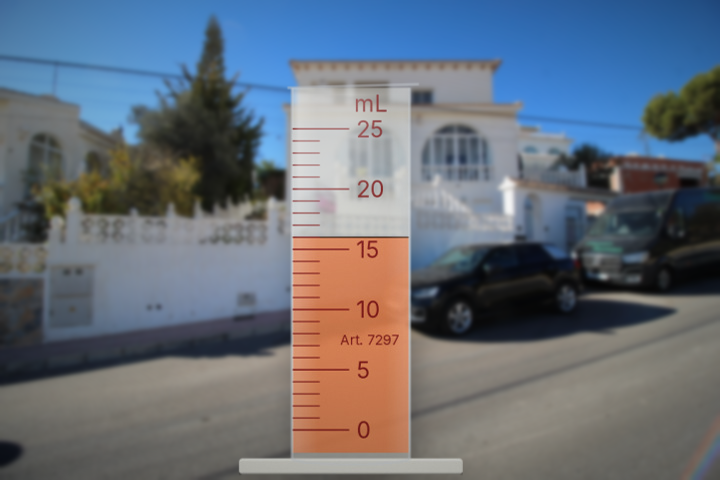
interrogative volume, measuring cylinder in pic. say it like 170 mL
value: 16 mL
